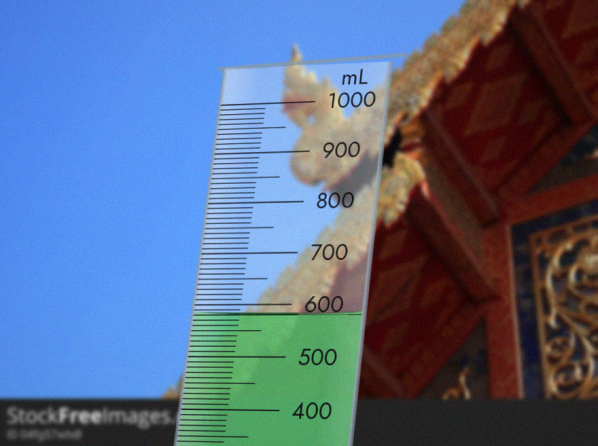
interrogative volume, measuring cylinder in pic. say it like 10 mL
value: 580 mL
